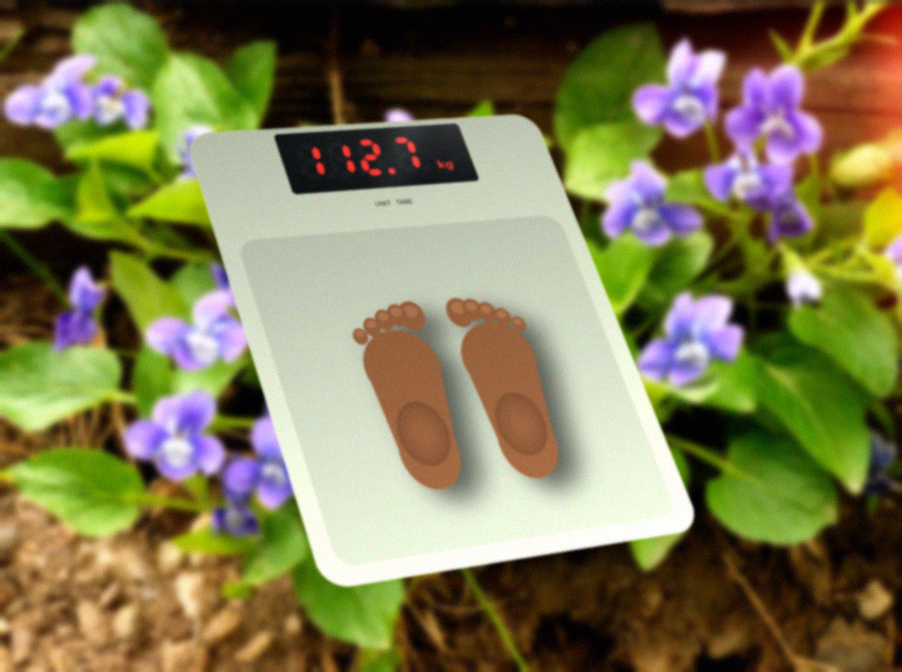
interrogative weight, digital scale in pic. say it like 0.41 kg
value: 112.7 kg
